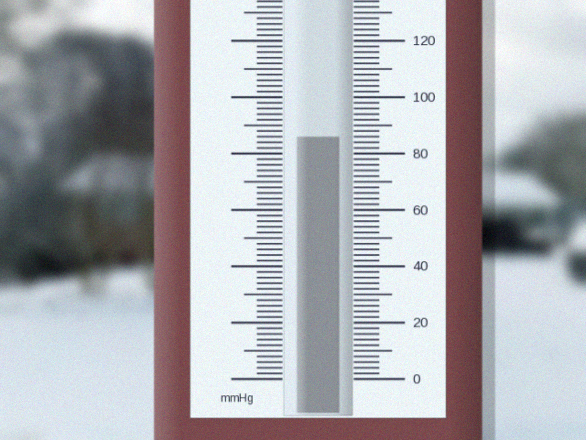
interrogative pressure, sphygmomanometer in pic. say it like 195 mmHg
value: 86 mmHg
